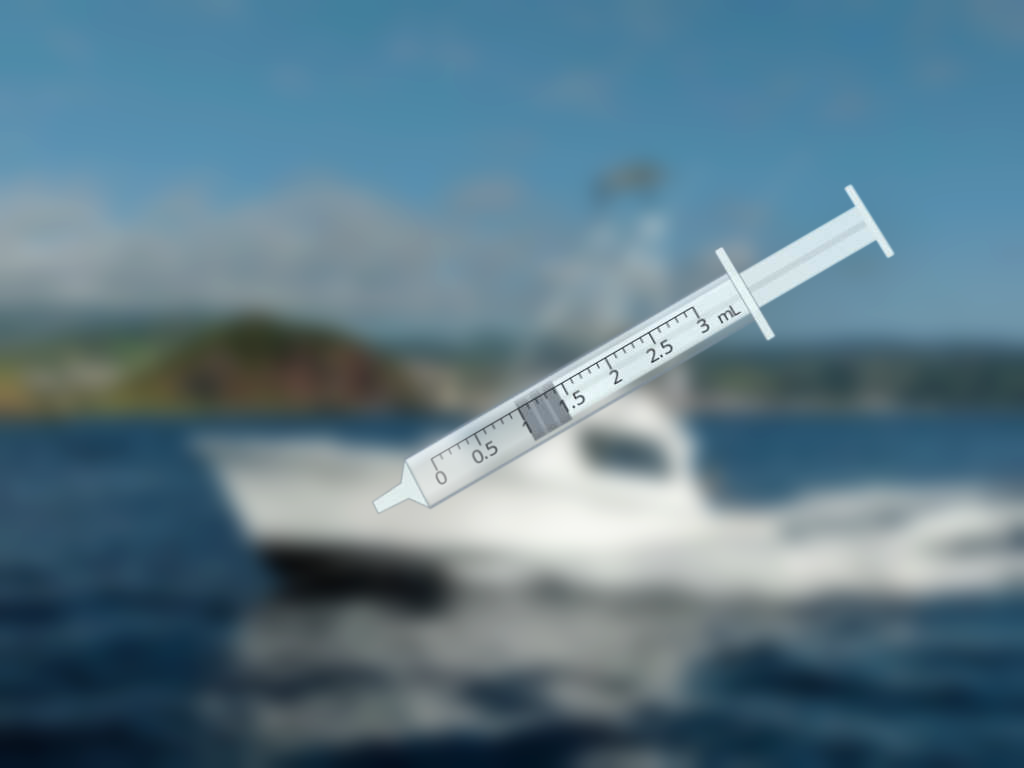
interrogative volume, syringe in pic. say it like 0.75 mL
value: 1 mL
